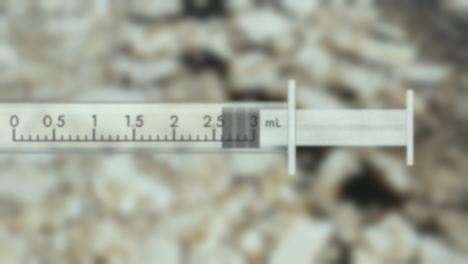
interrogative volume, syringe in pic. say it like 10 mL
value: 2.6 mL
